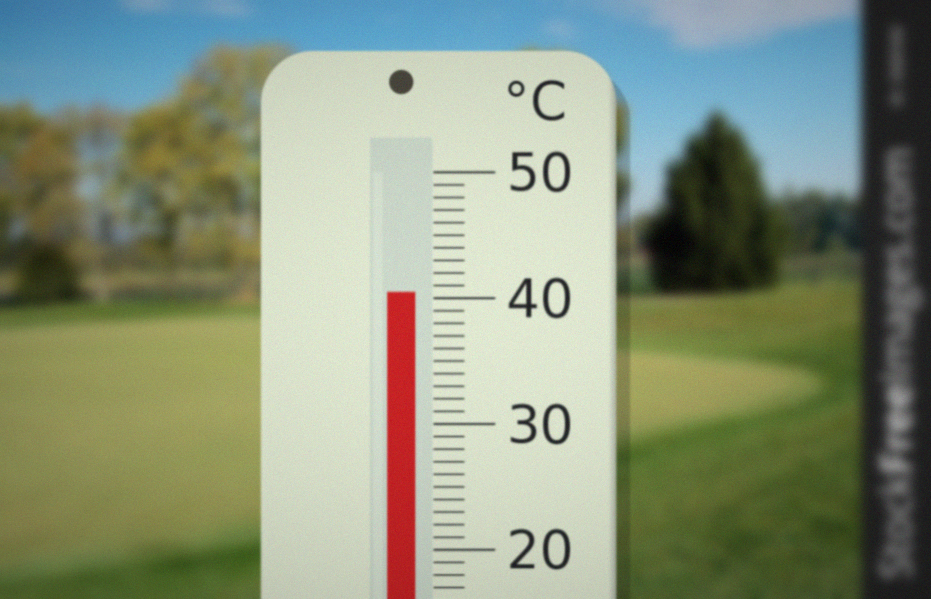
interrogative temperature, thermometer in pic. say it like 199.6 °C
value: 40.5 °C
